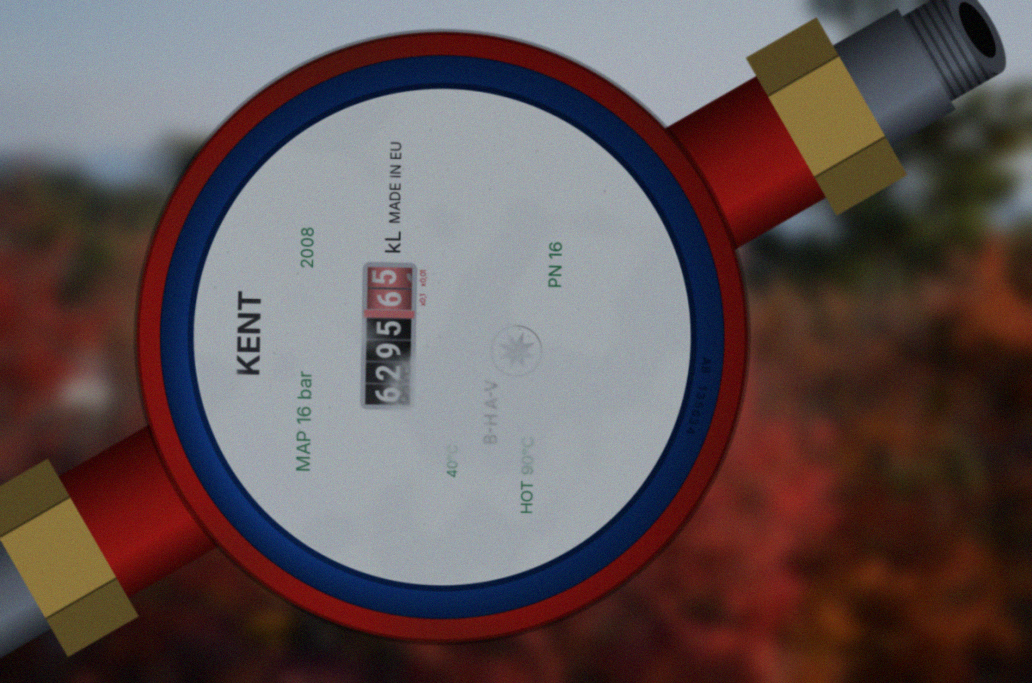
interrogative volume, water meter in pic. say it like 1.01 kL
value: 6295.65 kL
